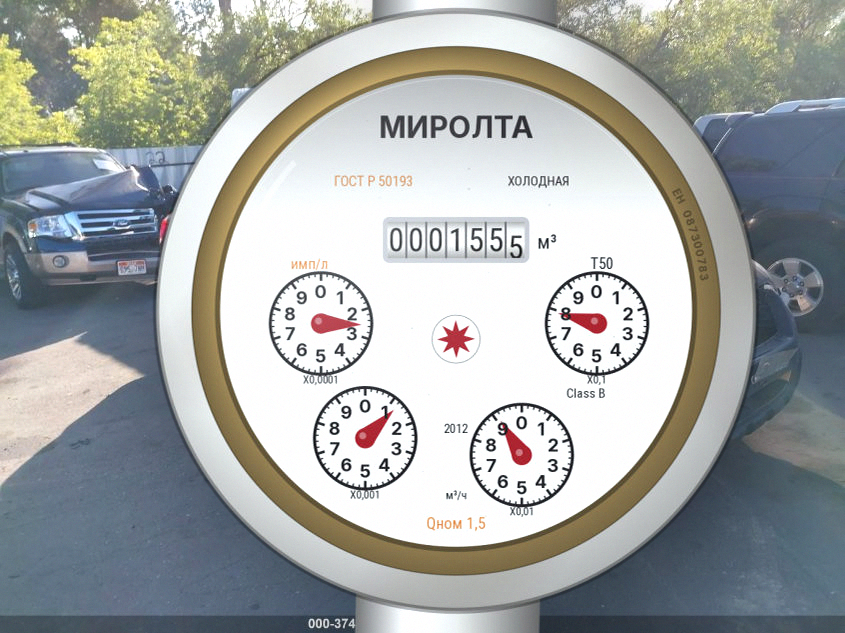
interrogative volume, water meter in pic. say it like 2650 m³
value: 1554.7912 m³
